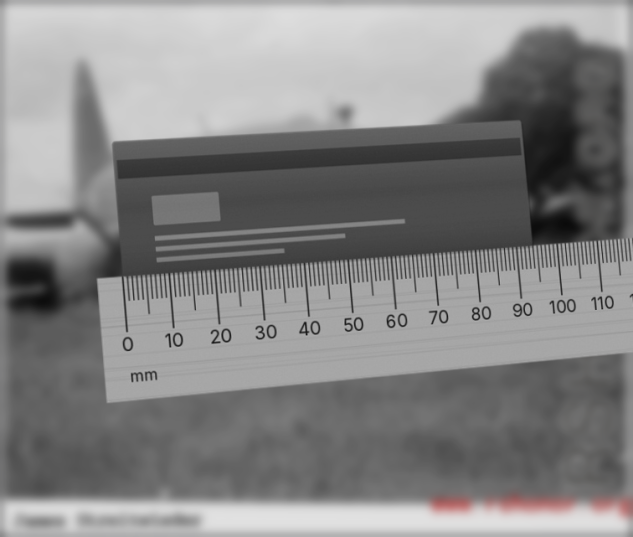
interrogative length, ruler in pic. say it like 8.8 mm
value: 94 mm
